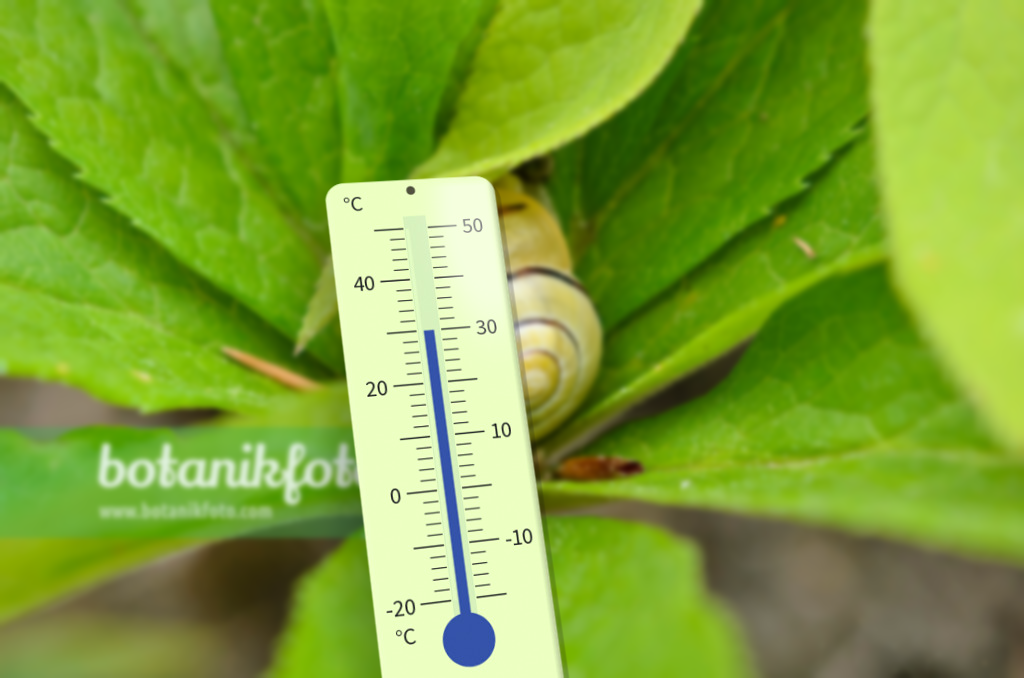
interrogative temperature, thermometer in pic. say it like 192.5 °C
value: 30 °C
